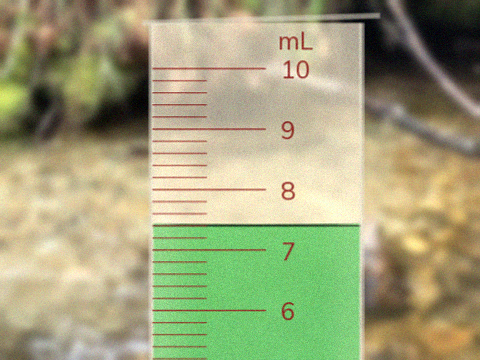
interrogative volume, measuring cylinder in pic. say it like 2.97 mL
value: 7.4 mL
